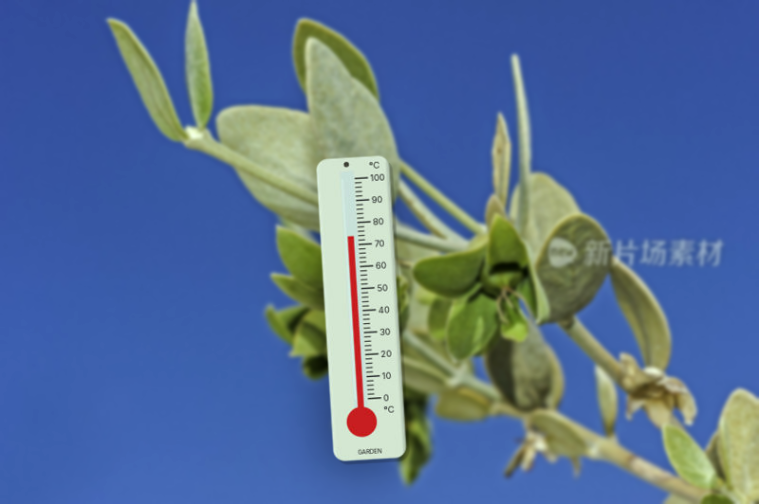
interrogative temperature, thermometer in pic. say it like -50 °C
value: 74 °C
